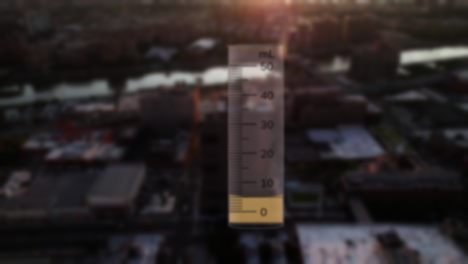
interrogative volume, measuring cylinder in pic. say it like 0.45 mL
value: 5 mL
